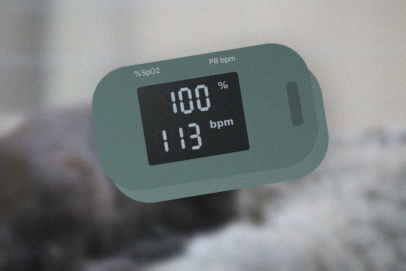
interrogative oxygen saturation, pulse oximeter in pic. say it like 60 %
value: 100 %
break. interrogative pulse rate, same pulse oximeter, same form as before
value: 113 bpm
